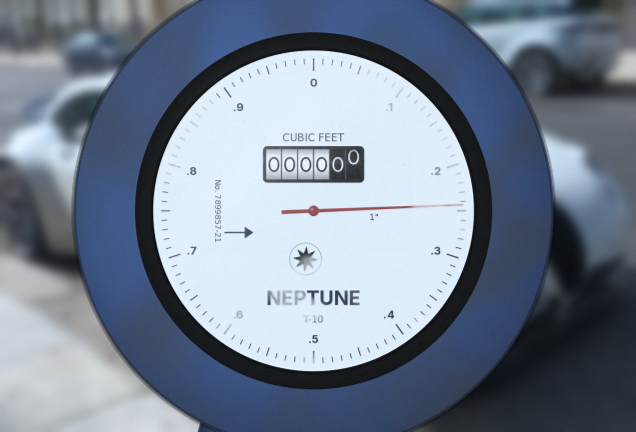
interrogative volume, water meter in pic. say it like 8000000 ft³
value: 0.24 ft³
